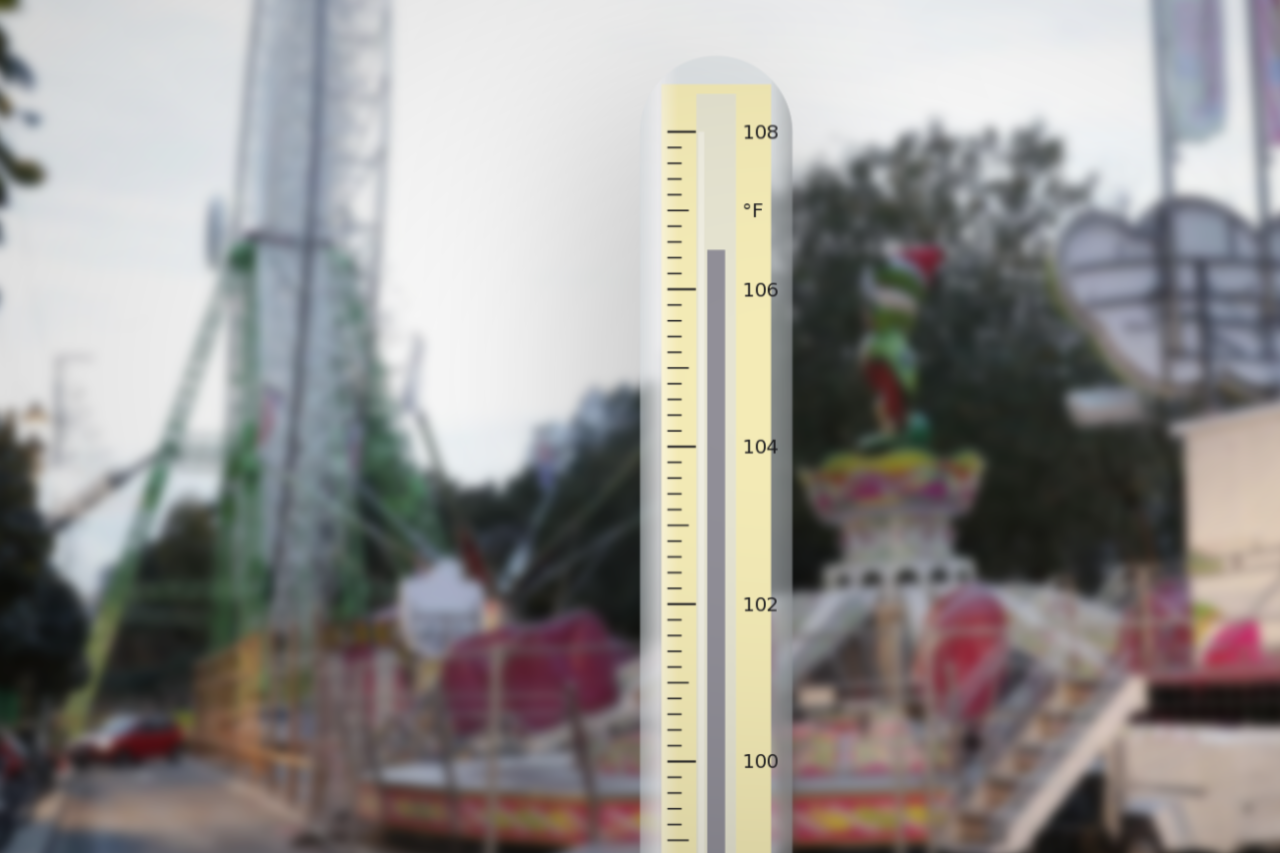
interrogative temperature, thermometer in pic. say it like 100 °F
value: 106.5 °F
